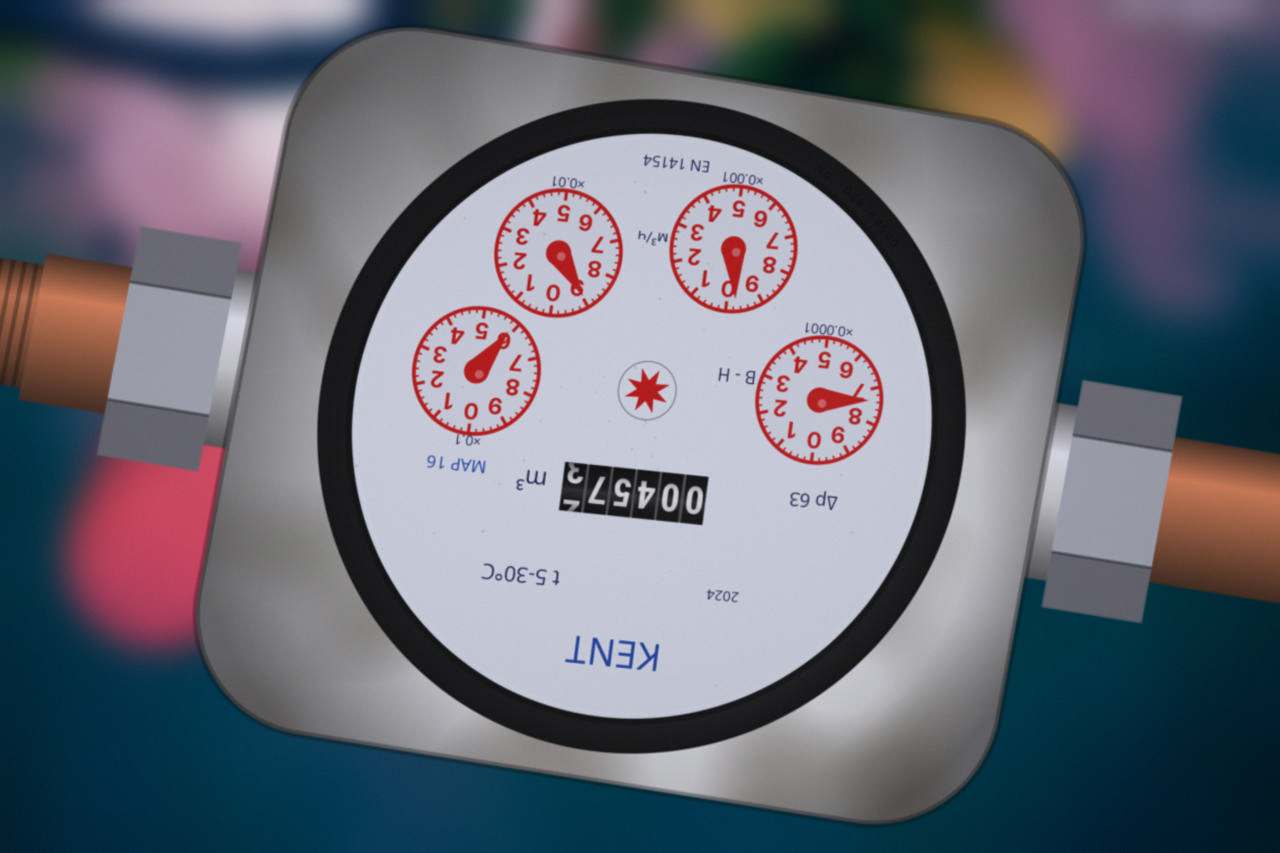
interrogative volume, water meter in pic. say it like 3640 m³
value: 4572.5897 m³
